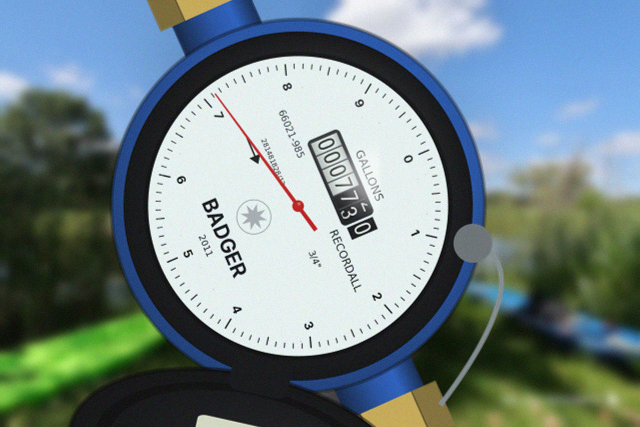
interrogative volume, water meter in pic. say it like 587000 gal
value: 7727.1 gal
